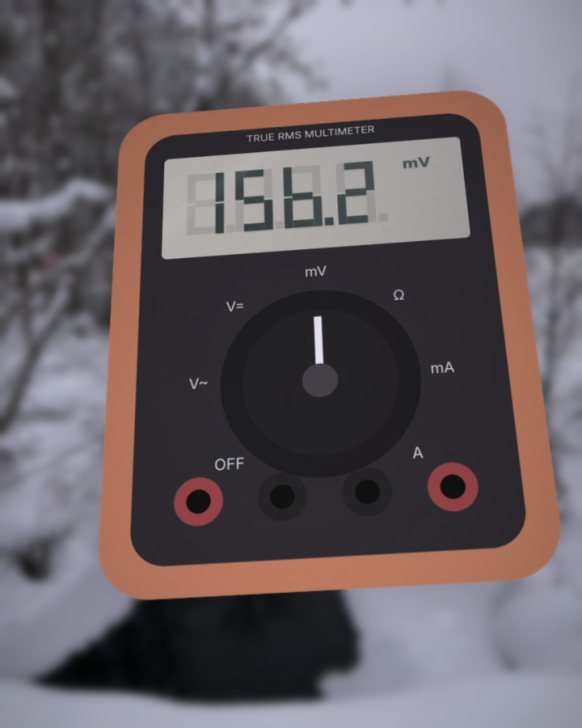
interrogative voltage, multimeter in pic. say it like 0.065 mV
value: 156.2 mV
